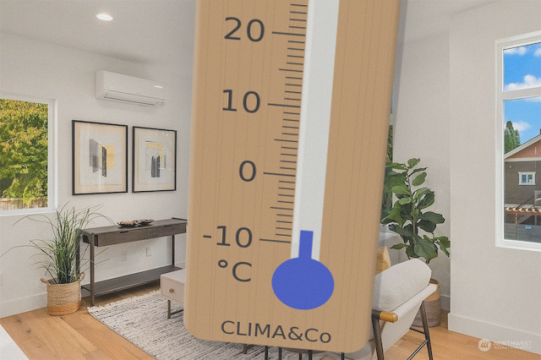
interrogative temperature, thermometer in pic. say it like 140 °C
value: -8 °C
